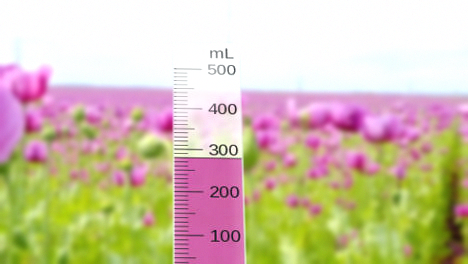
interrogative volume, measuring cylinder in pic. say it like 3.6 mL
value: 280 mL
